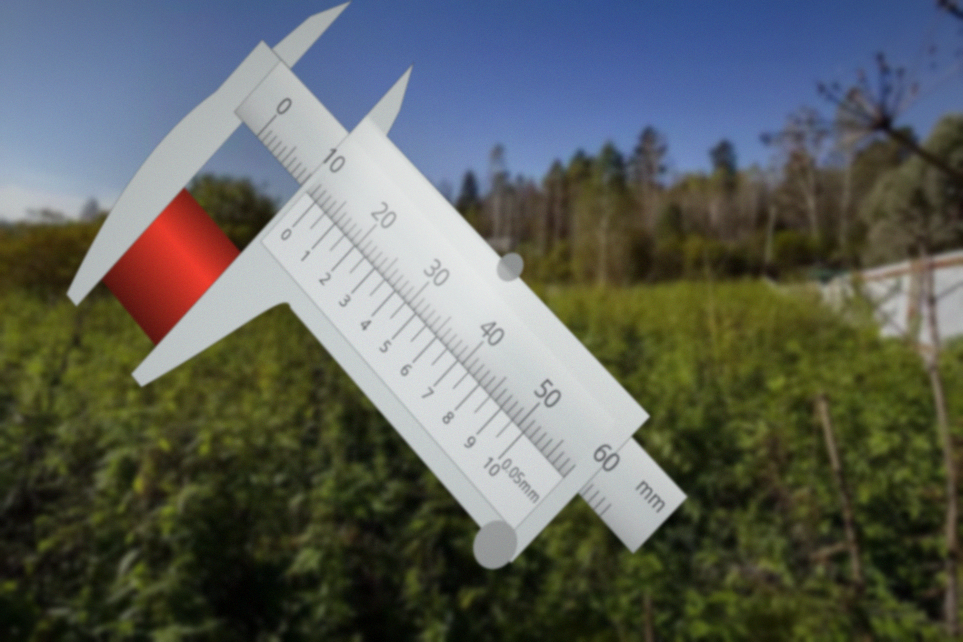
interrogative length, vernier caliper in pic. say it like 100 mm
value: 12.0 mm
